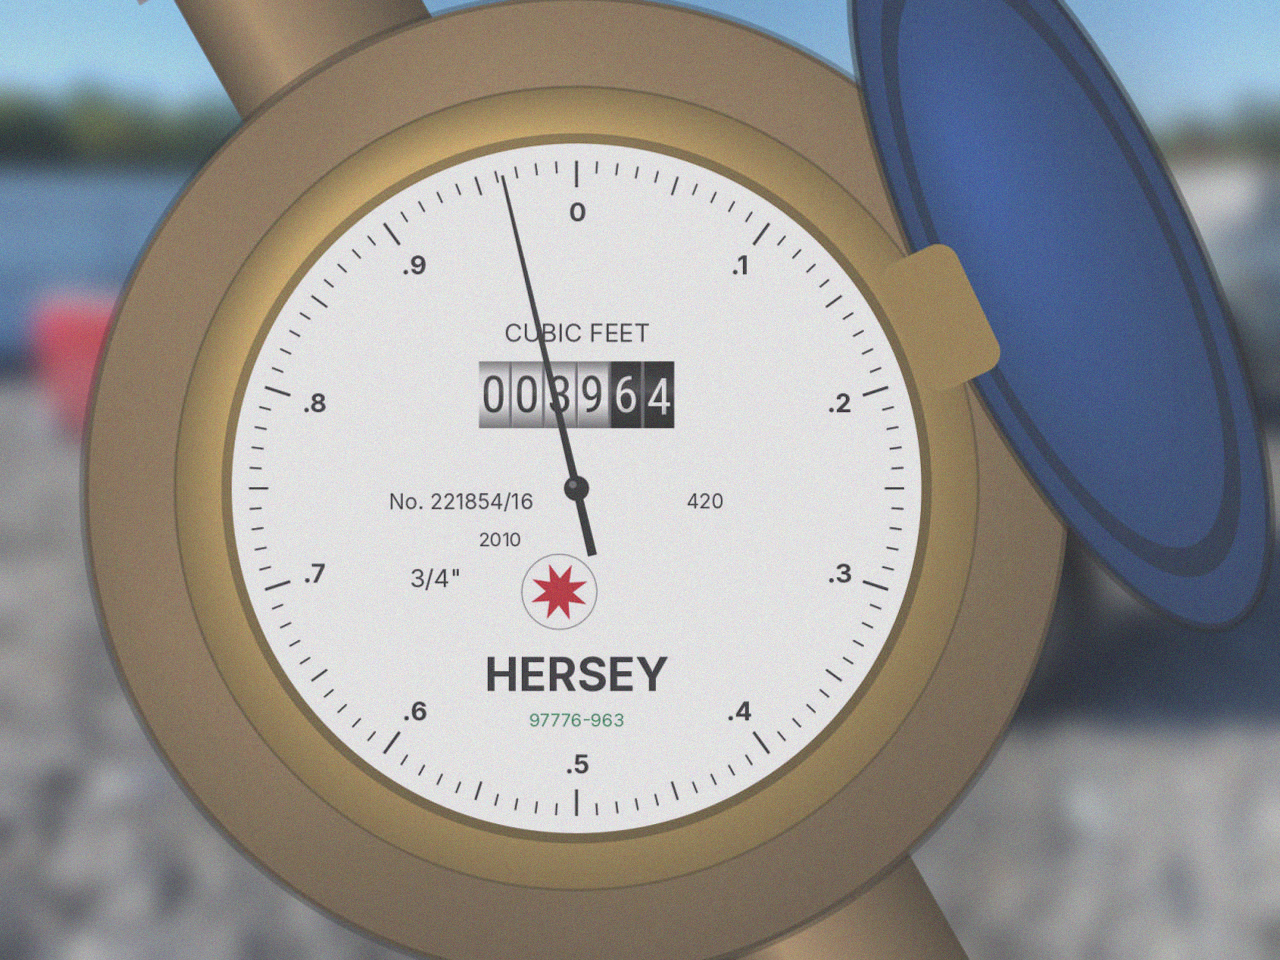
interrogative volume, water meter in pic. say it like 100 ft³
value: 3963.96 ft³
